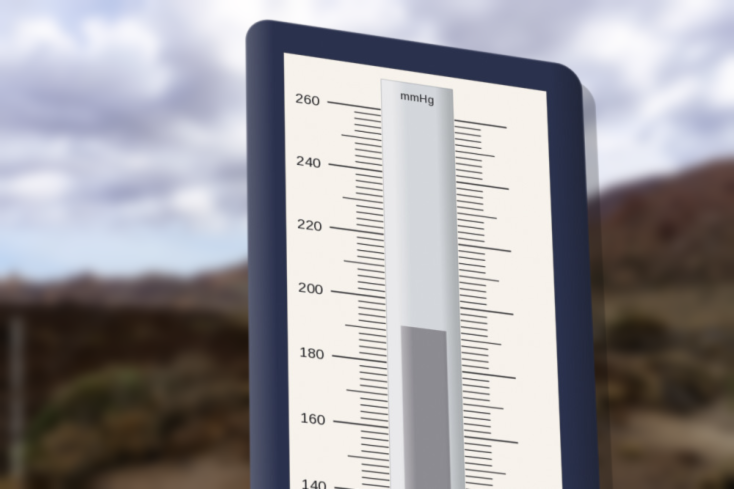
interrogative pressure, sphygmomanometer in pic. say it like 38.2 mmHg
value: 192 mmHg
